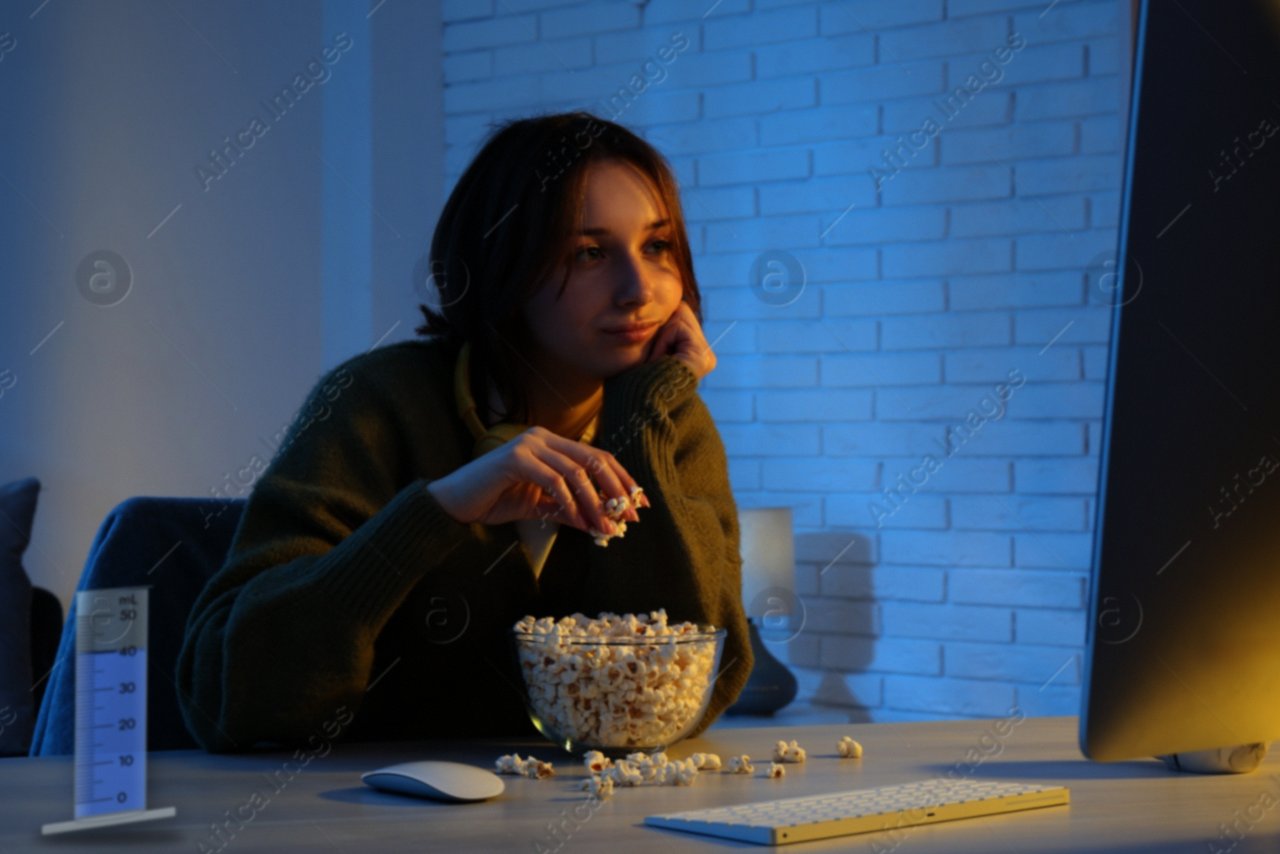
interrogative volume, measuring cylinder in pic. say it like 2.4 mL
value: 40 mL
